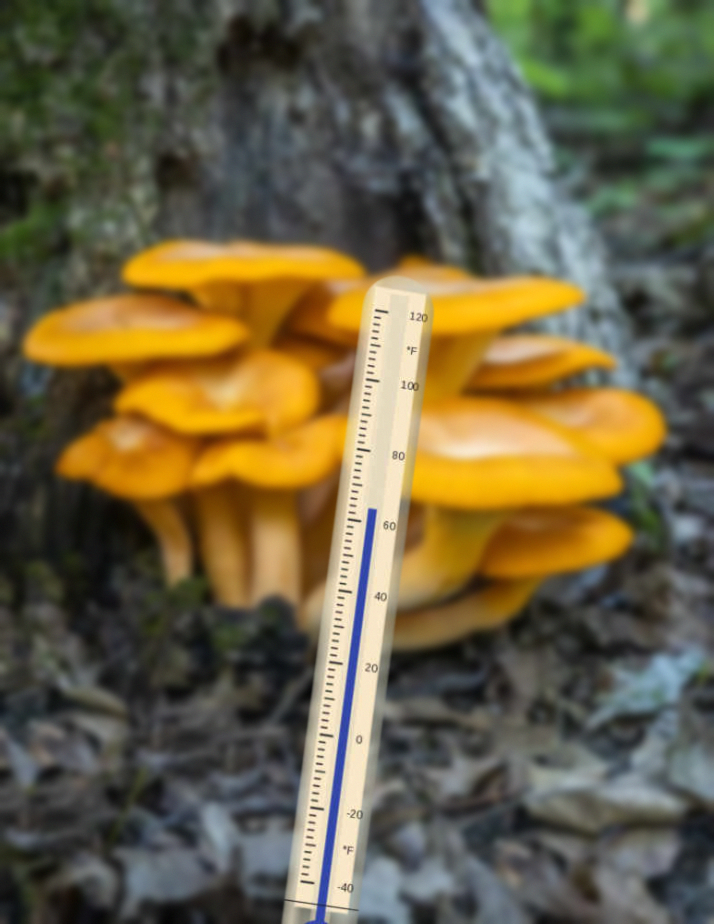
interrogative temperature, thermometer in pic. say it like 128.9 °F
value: 64 °F
